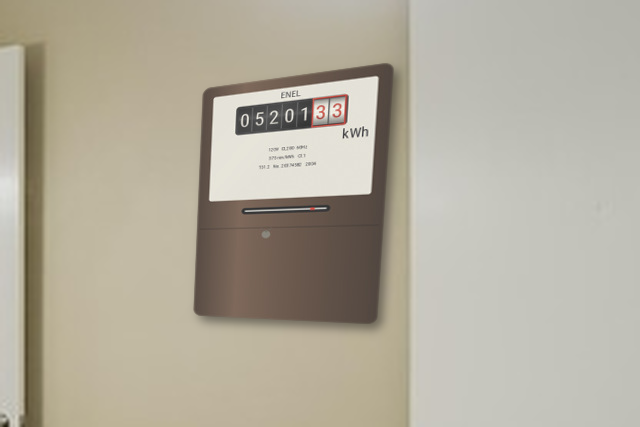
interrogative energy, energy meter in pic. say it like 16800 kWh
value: 5201.33 kWh
